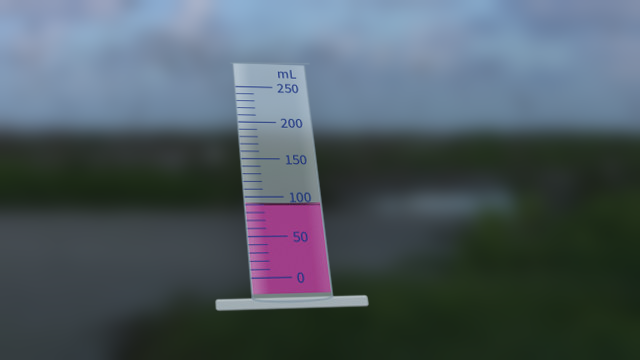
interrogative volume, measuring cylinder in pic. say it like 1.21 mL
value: 90 mL
